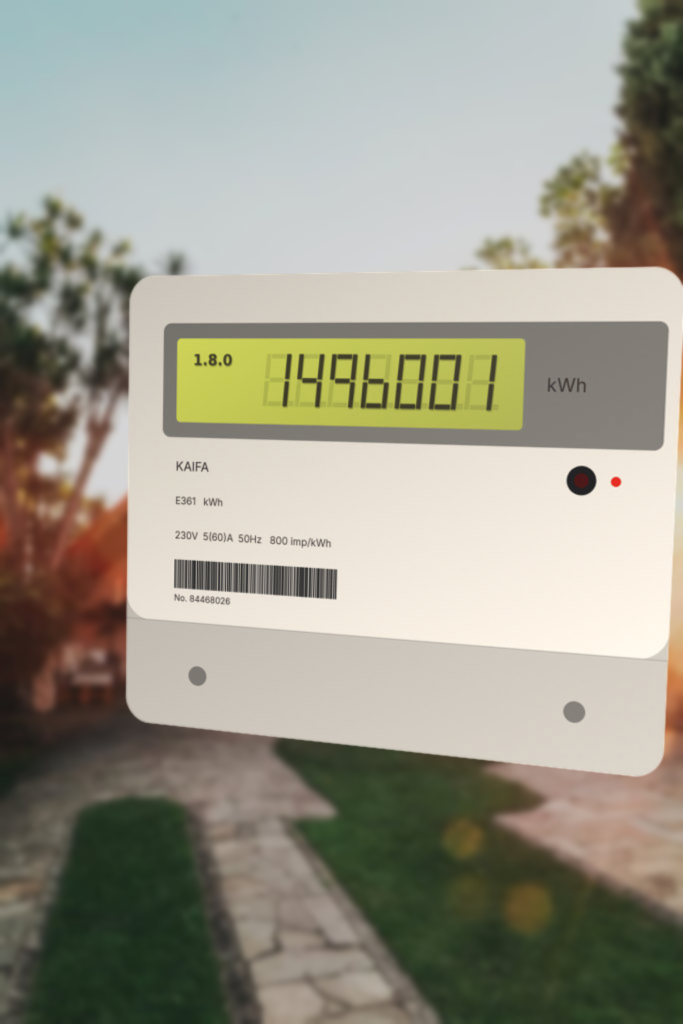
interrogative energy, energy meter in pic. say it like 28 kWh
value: 1496001 kWh
